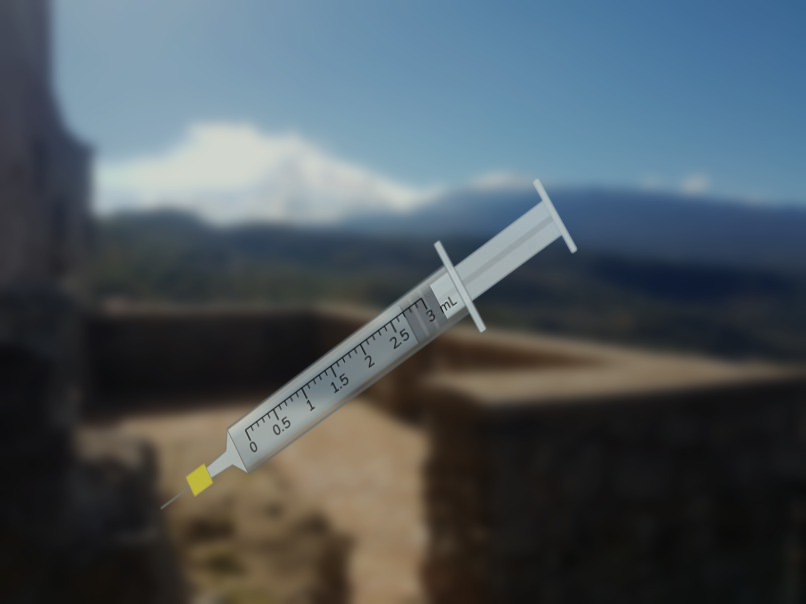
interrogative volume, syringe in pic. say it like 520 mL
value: 2.7 mL
